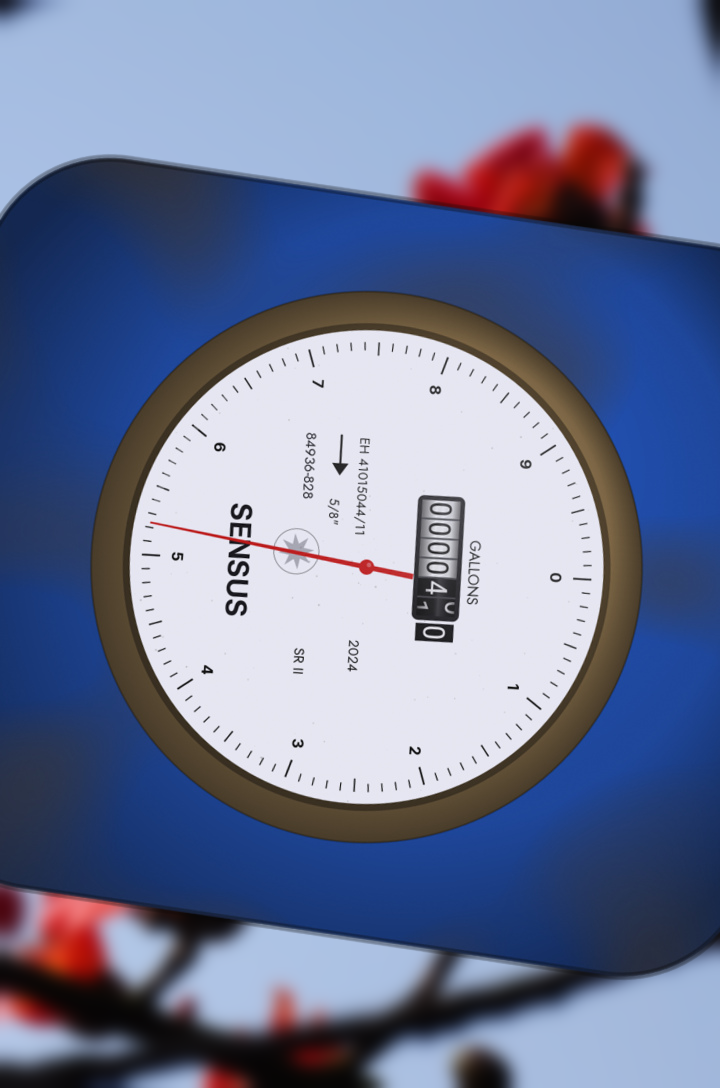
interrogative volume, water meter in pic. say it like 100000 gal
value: 405.2 gal
